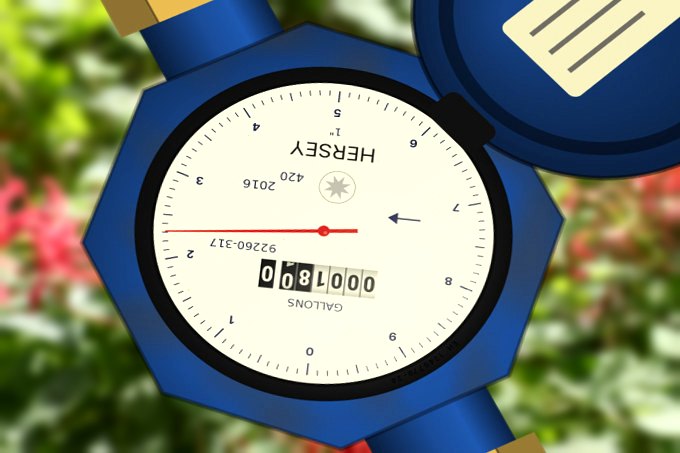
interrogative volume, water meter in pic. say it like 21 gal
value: 1802.3 gal
